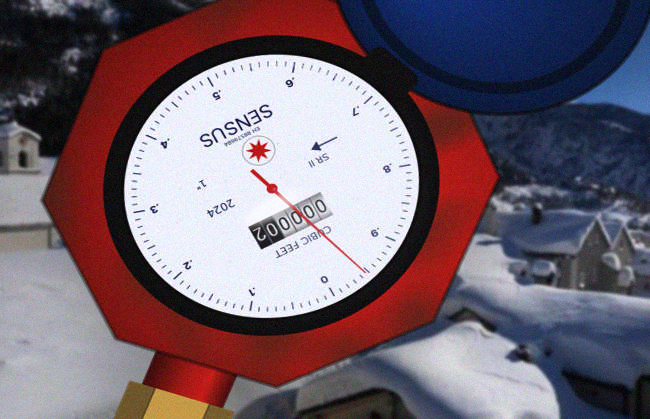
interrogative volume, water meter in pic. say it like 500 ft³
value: 1.95 ft³
